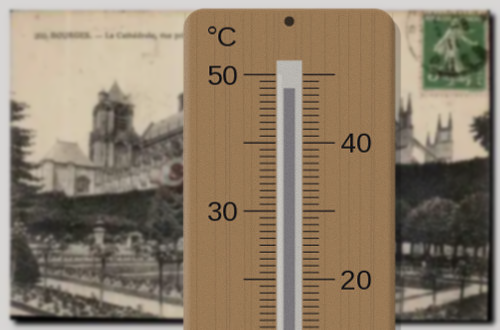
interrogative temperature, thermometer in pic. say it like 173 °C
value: 48 °C
